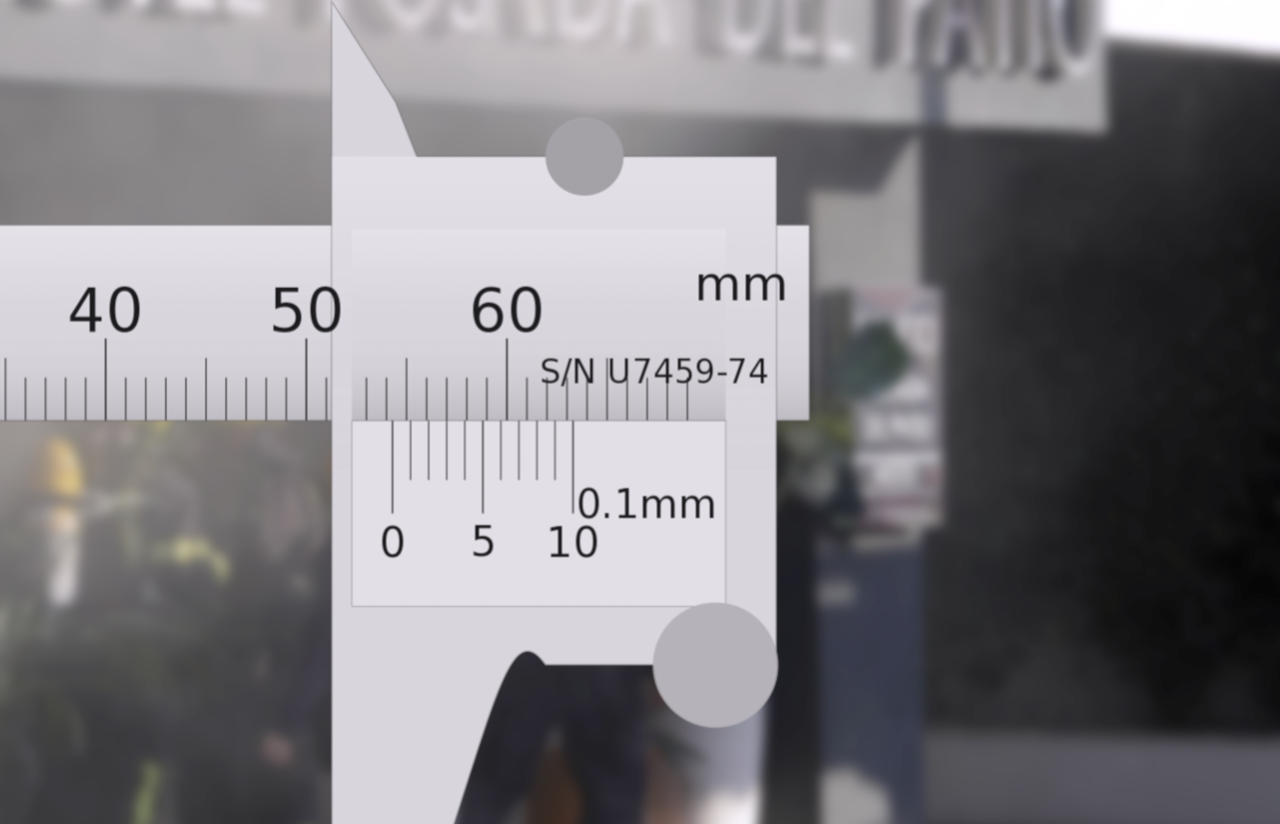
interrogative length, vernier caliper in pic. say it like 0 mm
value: 54.3 mm
